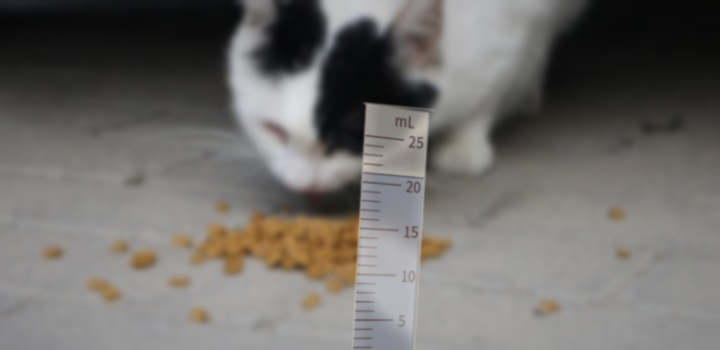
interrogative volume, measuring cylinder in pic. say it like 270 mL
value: 21 mL
